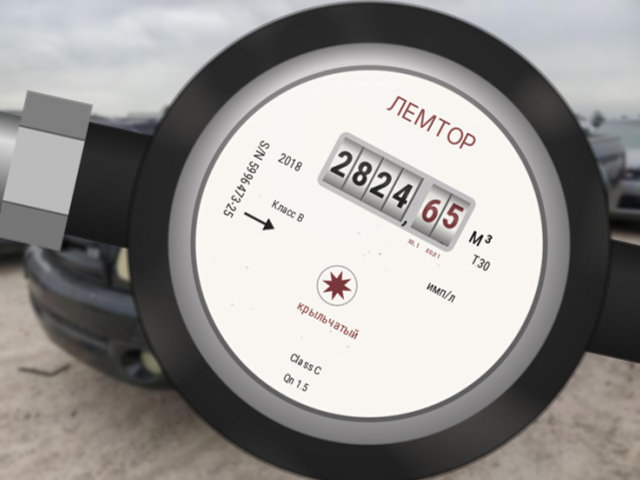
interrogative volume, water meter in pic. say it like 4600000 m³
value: 2824.65 m³
